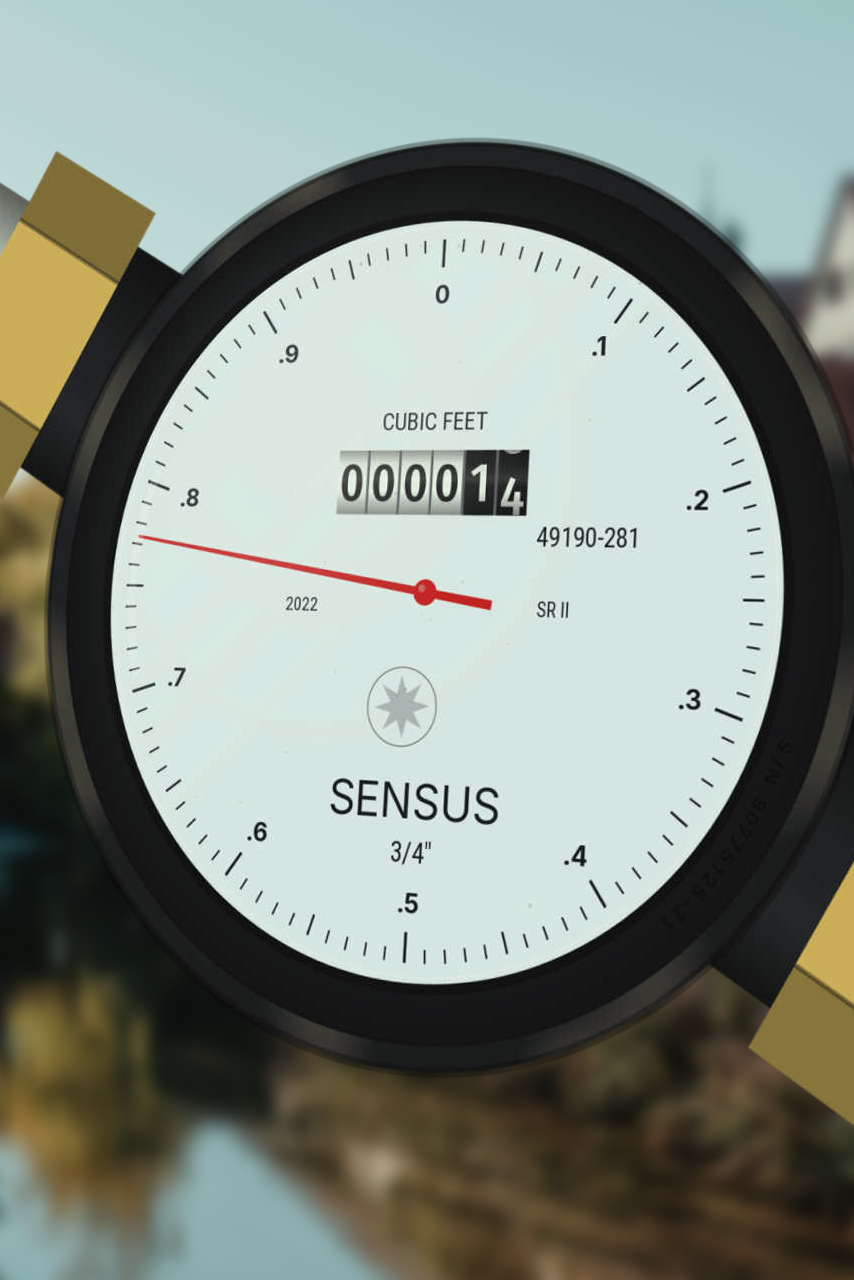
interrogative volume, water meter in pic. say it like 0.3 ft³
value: 13.77 ft³
